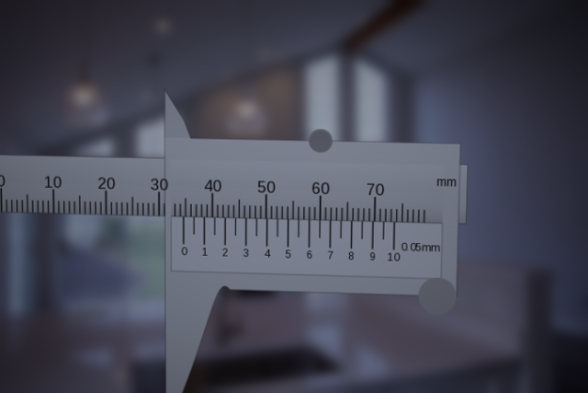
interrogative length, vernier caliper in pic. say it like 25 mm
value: 34.6 mm
